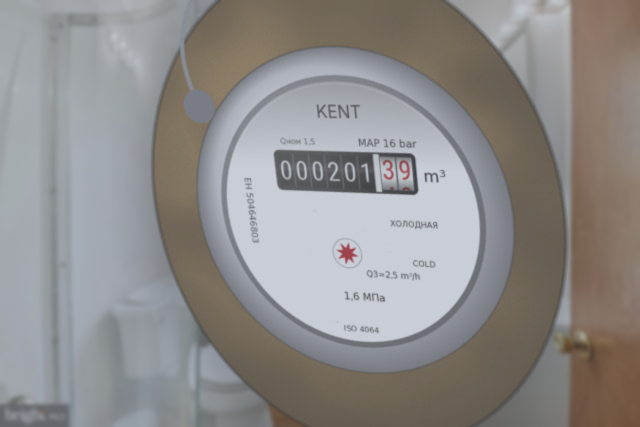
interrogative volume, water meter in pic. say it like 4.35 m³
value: 201.39 m³
